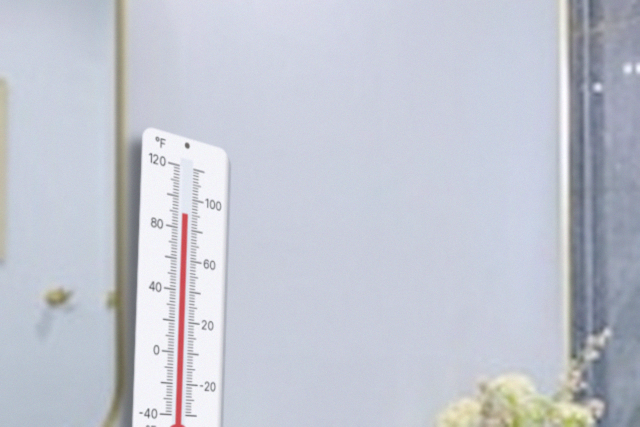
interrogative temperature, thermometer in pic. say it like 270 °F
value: 90 °F
